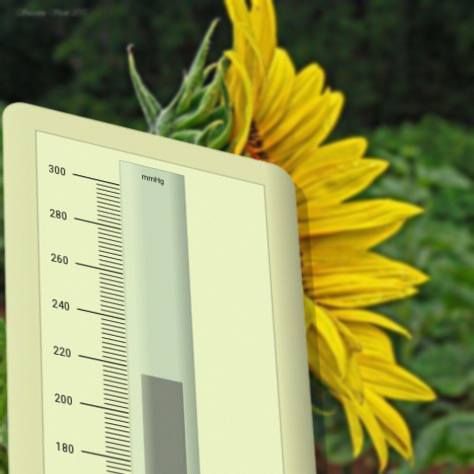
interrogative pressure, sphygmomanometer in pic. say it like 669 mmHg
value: 218 mmHg
